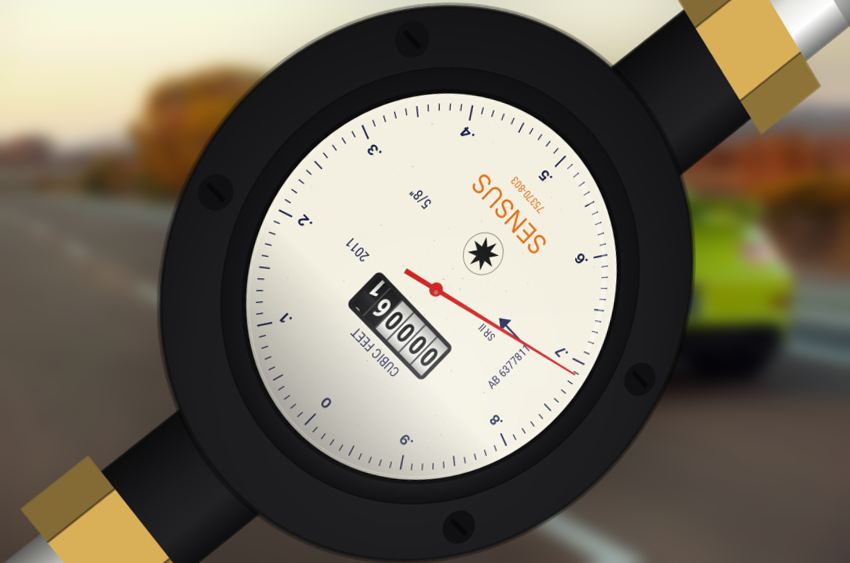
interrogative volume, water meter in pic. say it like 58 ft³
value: 60.71 ft³
